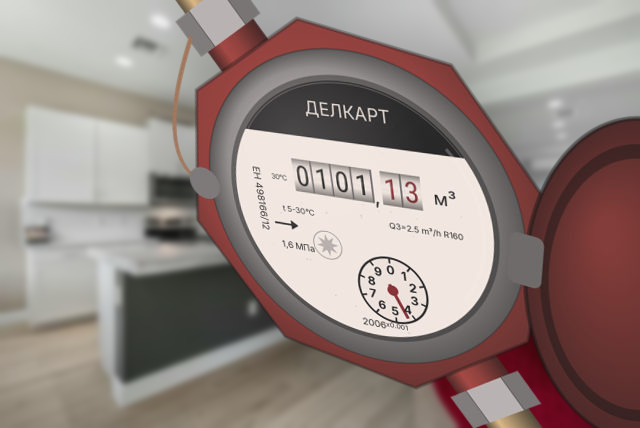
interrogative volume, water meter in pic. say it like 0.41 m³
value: 101.134 m³
